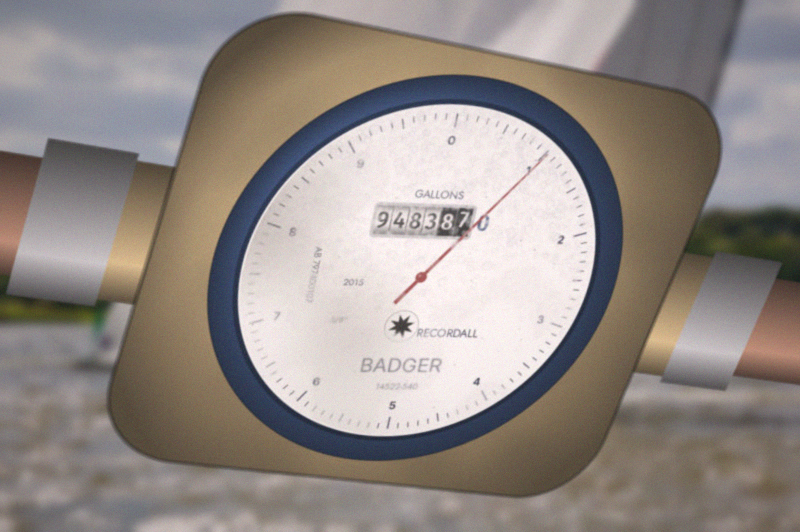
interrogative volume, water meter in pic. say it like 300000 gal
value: 9483871.0 gal
